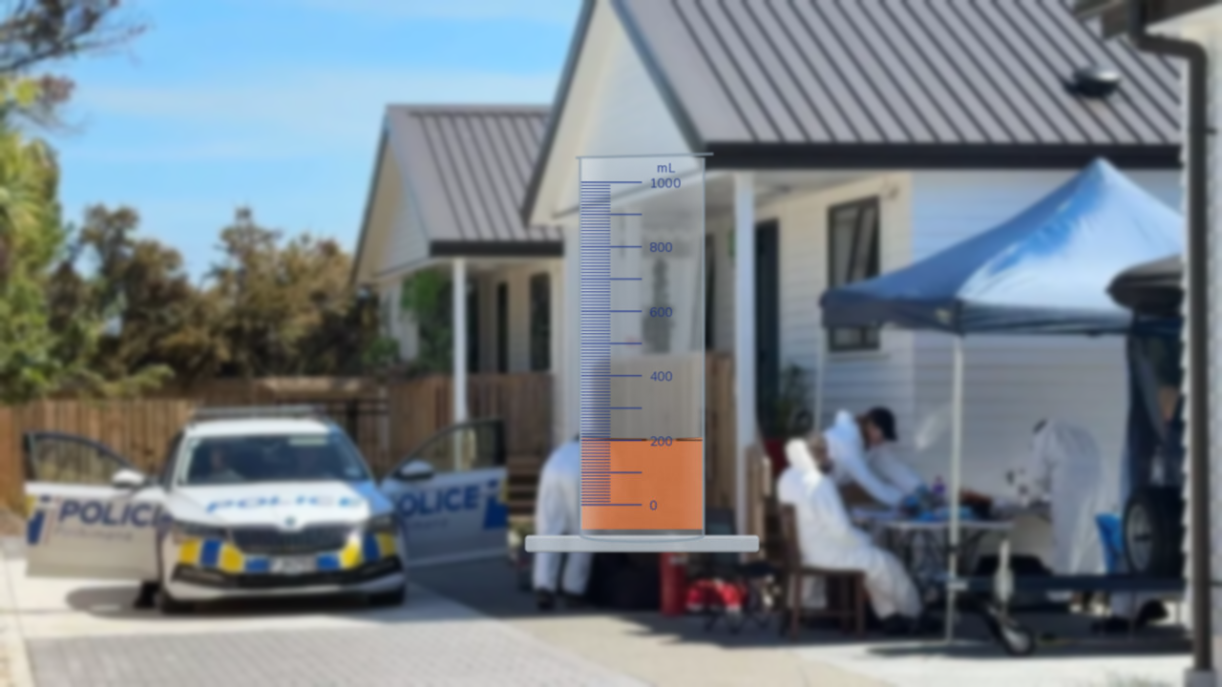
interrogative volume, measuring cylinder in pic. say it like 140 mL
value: 200 mL
